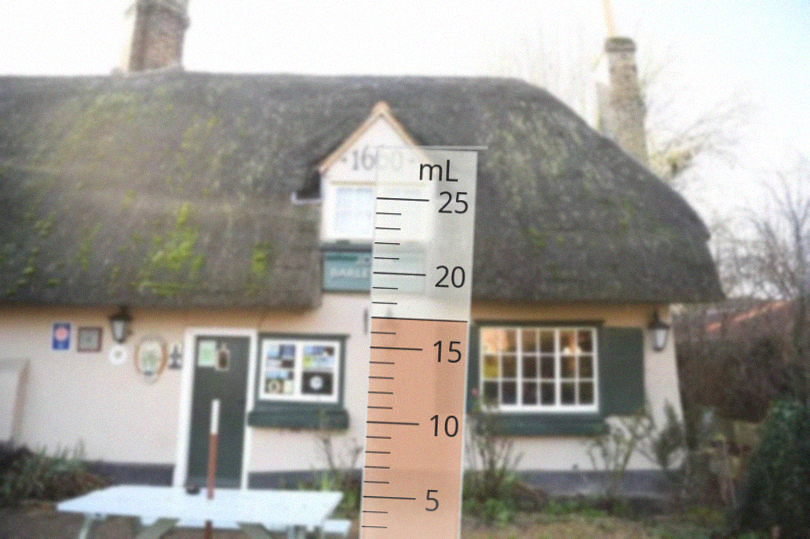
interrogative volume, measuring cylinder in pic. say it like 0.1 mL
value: 17 mL
